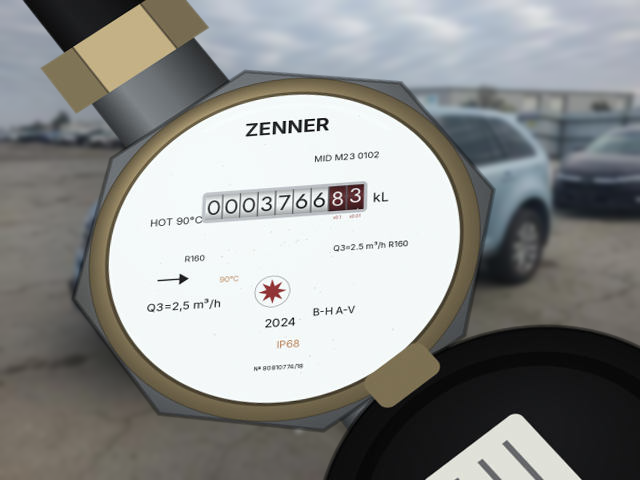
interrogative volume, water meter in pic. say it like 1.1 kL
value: 3766.83 kL
